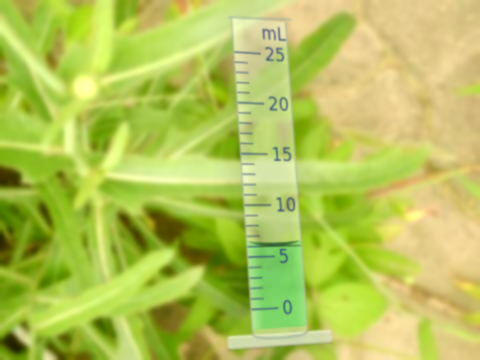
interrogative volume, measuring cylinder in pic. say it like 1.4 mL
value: 6 mL
